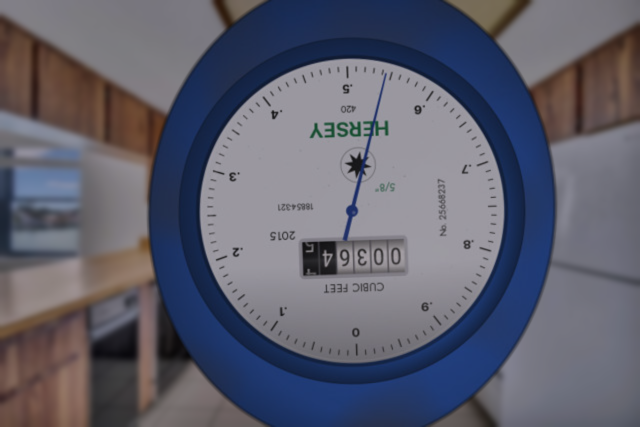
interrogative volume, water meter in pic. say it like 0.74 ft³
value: 3644.54 ft³
